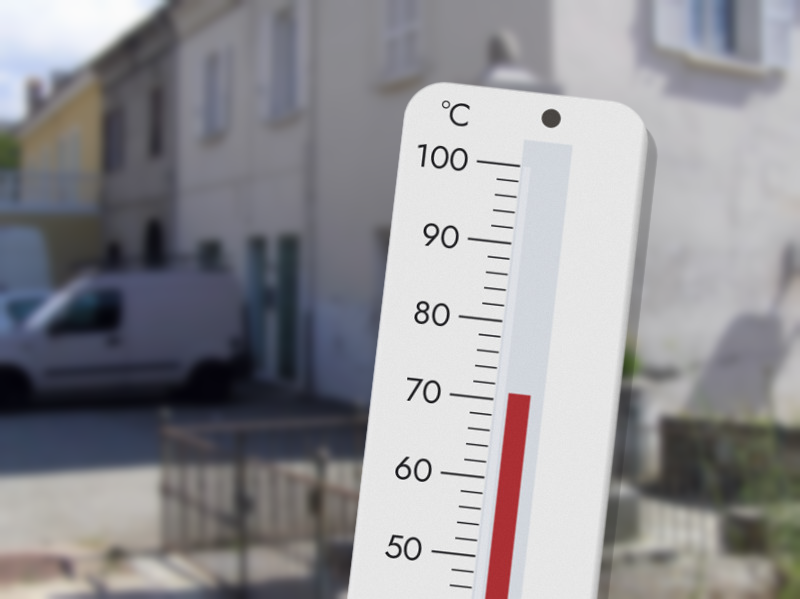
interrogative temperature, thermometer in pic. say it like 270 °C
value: 71 °C
